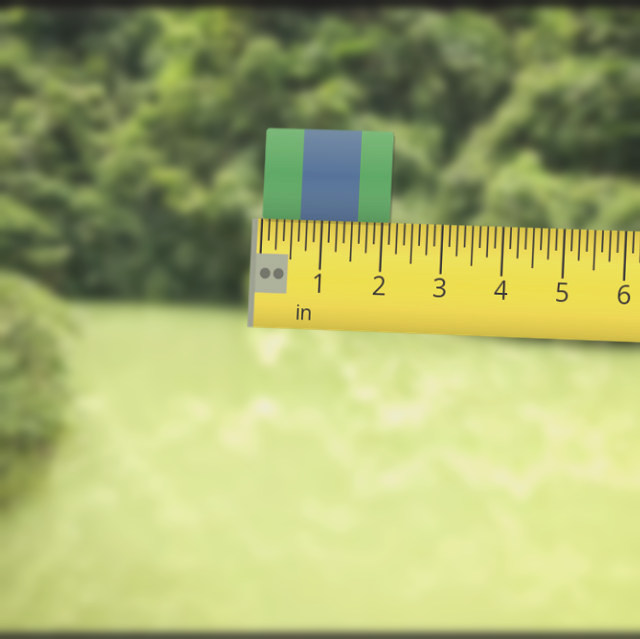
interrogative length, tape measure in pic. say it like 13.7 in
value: 2.125 in
